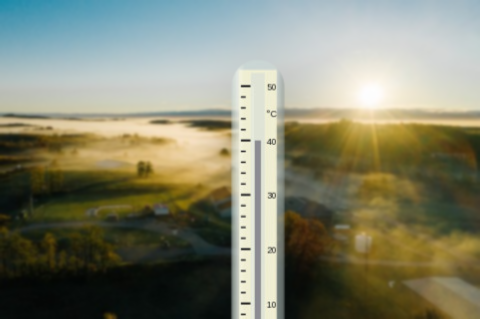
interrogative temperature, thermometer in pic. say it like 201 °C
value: 40 °C
